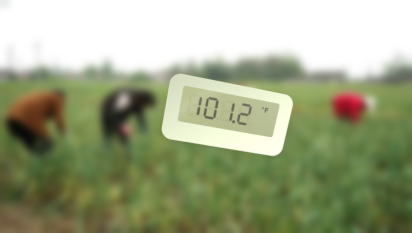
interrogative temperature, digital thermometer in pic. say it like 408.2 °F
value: 101.2 °F
